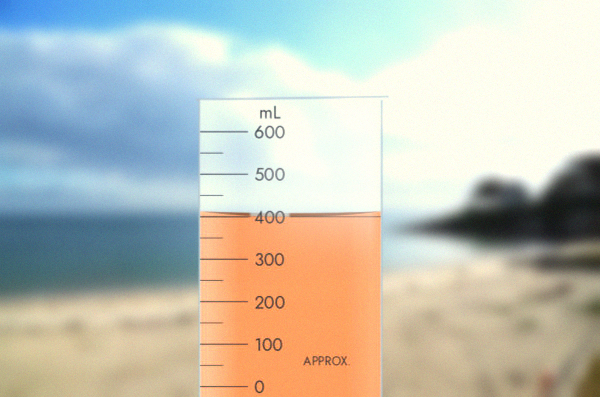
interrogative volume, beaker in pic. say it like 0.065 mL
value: 400 mL
